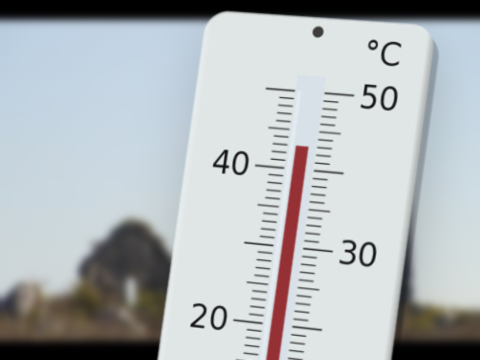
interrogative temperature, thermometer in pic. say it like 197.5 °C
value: 43 °C
